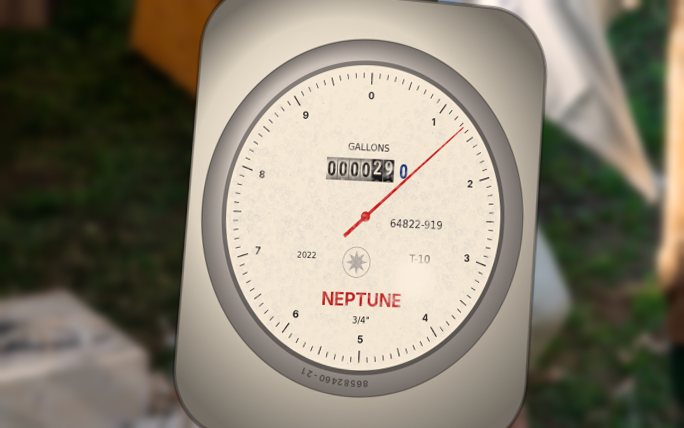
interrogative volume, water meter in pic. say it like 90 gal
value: 291.3 gal
